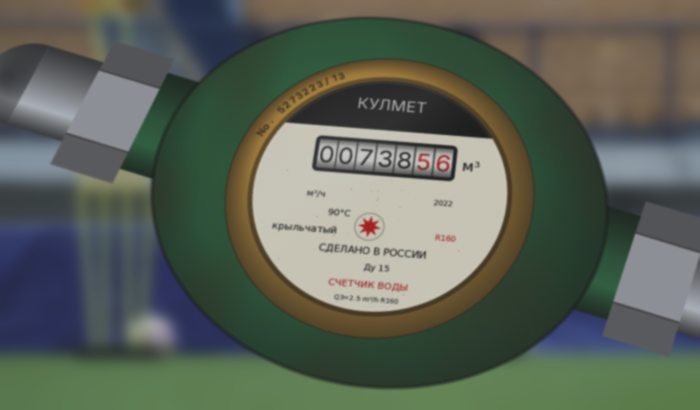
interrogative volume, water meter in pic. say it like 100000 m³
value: 738.56 m³
